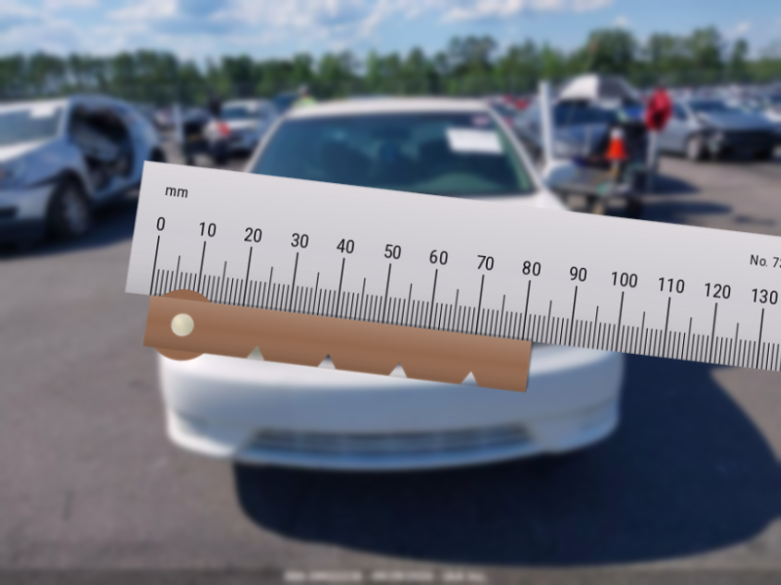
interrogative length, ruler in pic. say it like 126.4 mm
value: 82 mm
